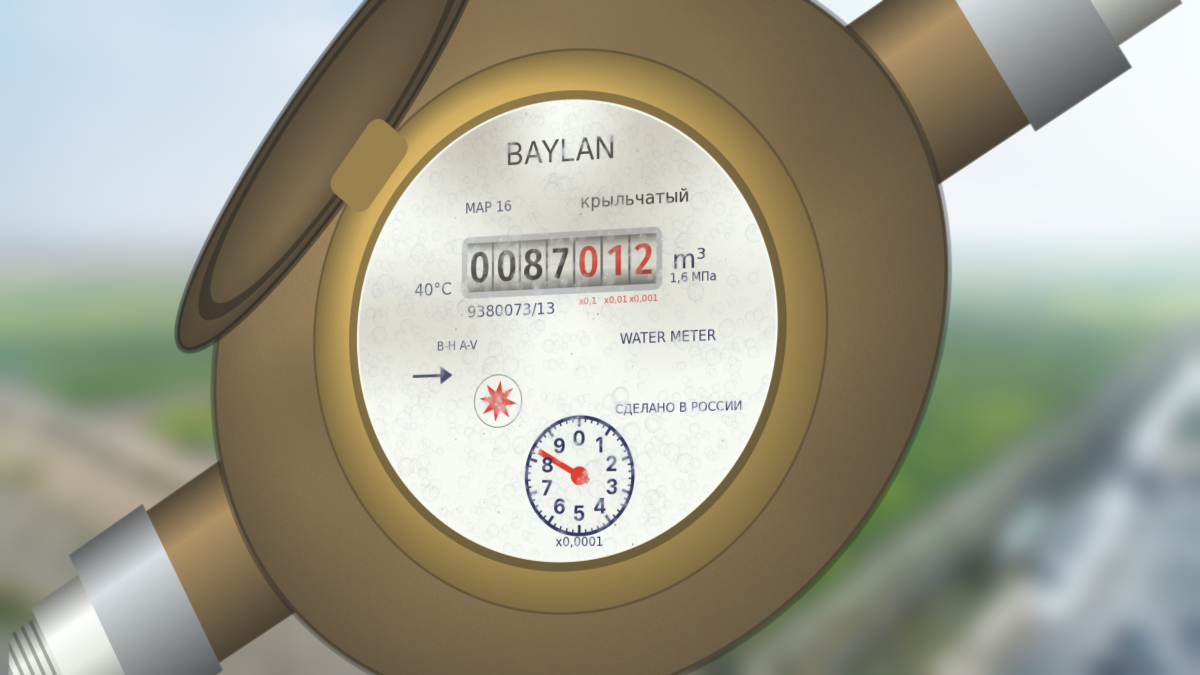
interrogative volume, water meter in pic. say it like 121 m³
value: 87.0128 m³
